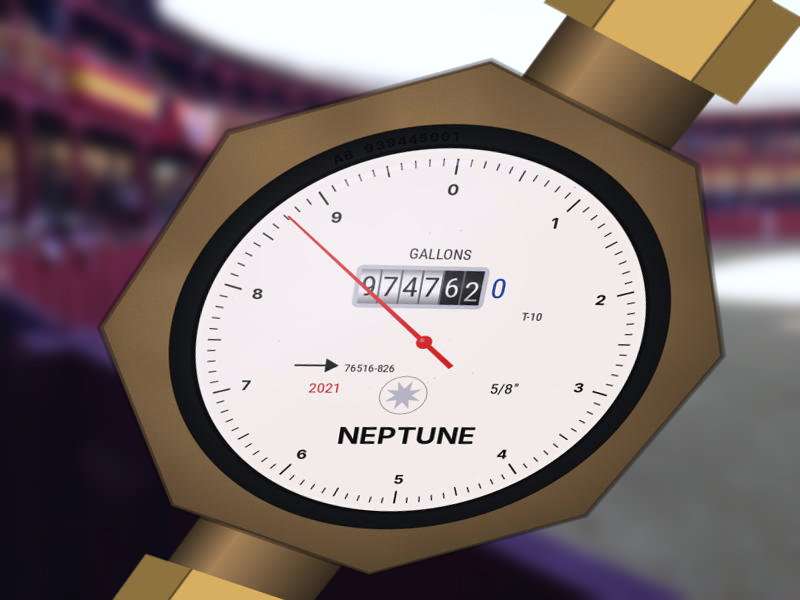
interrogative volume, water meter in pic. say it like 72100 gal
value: 9747618.7 gal
